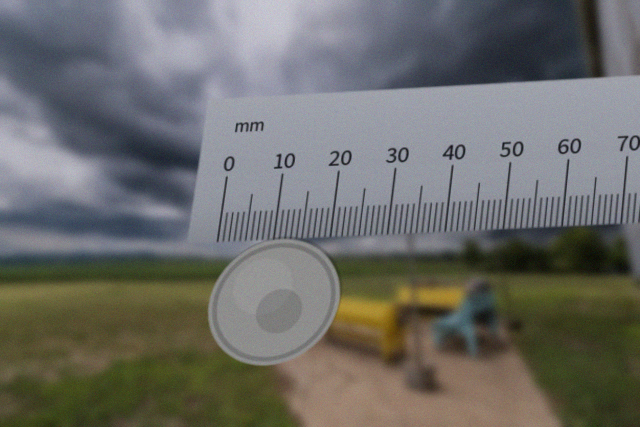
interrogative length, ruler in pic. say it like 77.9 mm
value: 23 mm
